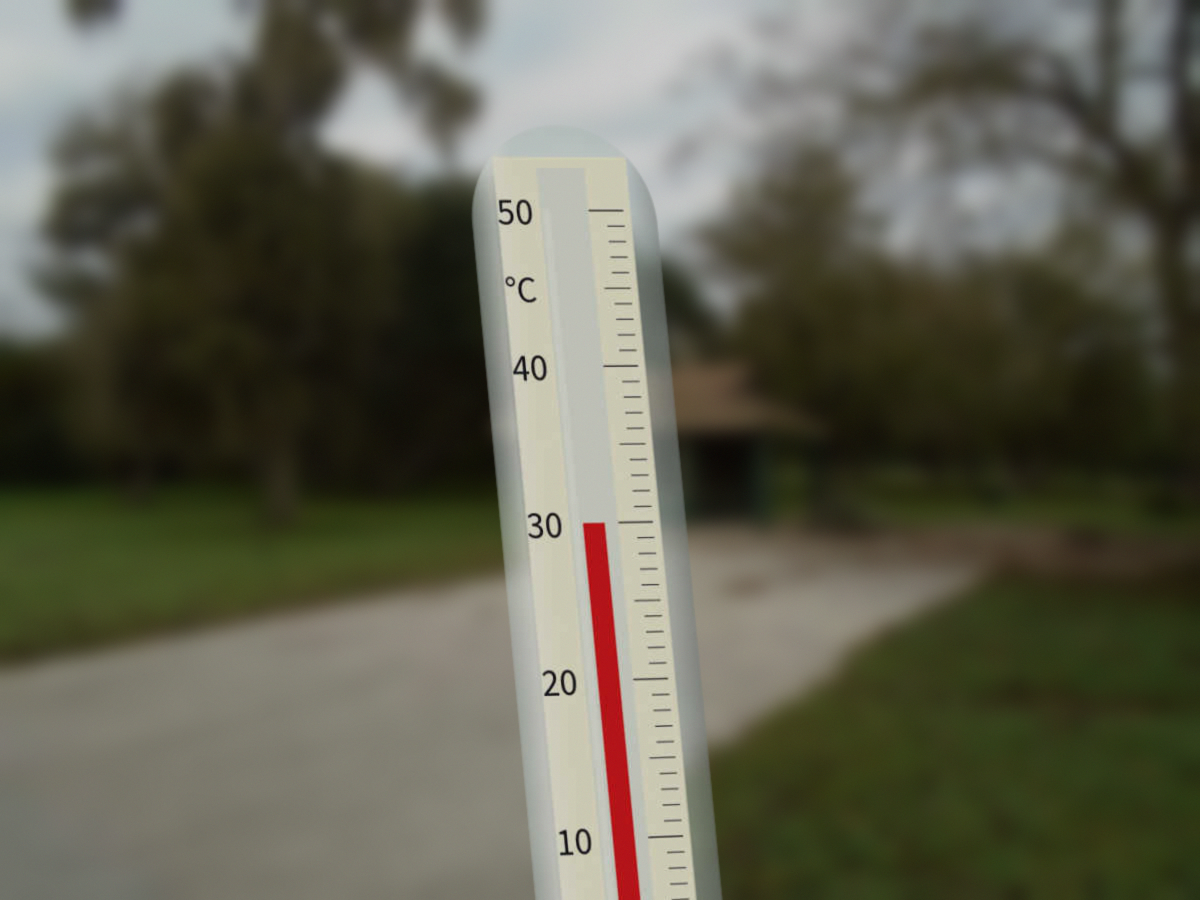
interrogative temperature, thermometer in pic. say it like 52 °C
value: 30 °C
